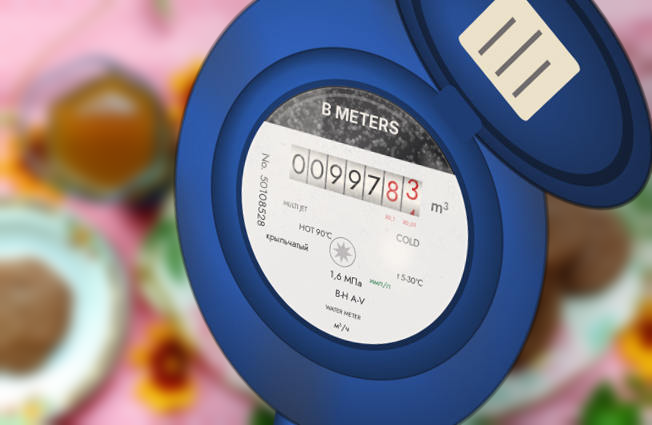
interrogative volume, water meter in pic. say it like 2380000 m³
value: 997.83 m³
